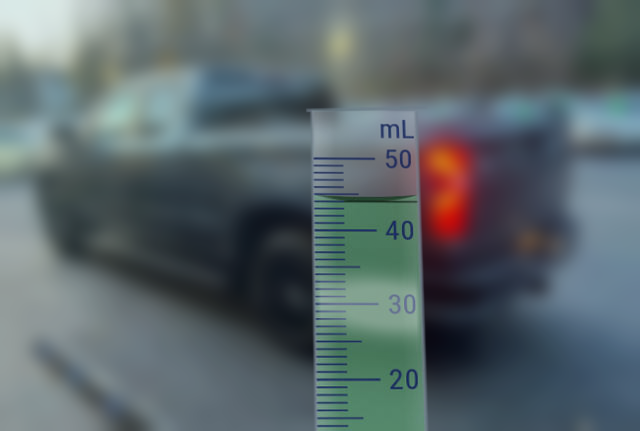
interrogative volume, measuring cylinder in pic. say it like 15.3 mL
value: 44 mL
